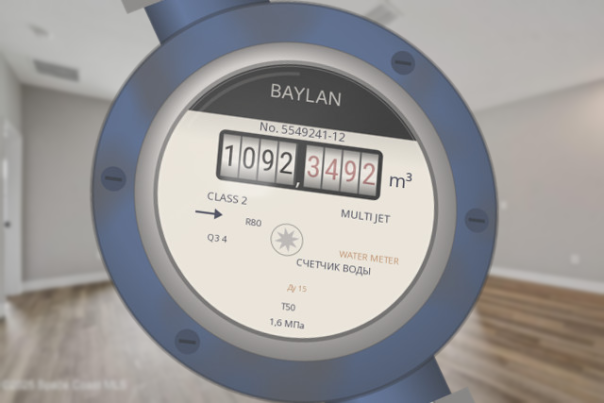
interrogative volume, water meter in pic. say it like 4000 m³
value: 1092.3492 m³
